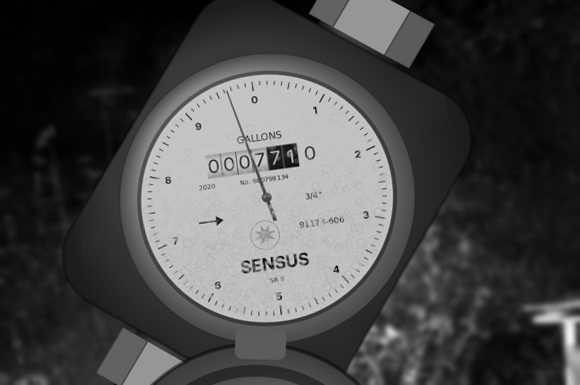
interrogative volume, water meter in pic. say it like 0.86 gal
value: 7709.6 gal
